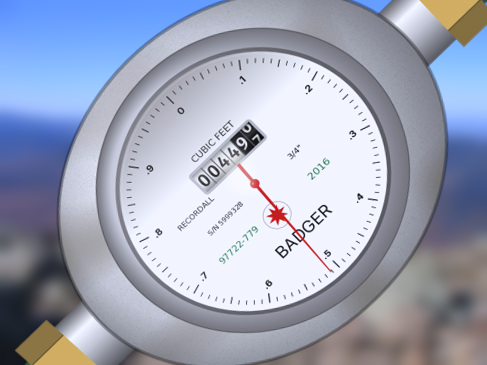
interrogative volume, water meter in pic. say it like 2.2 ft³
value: 4496.51 ft³
